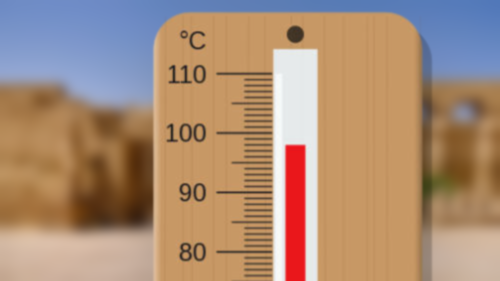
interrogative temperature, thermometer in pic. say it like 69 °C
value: 98 °C
